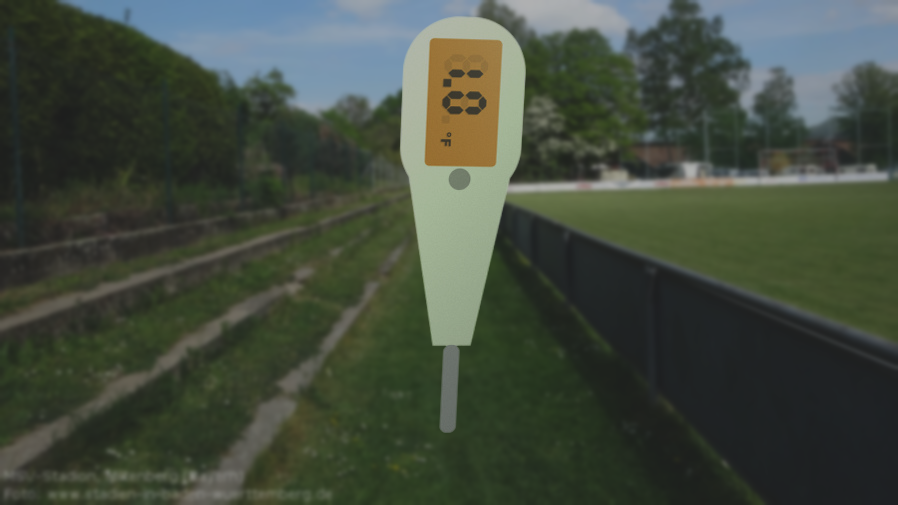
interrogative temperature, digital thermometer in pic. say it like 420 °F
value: 1.0 °F
